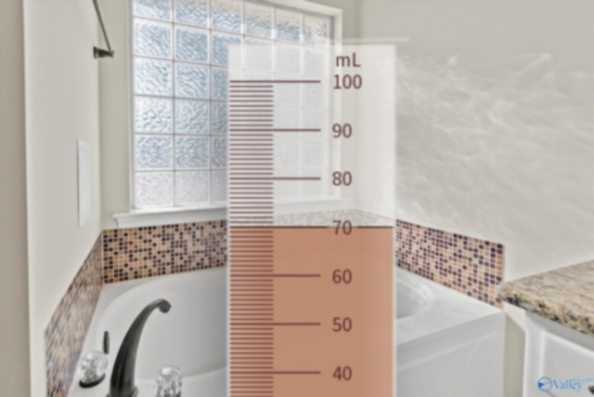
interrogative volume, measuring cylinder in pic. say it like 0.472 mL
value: 70 mL
